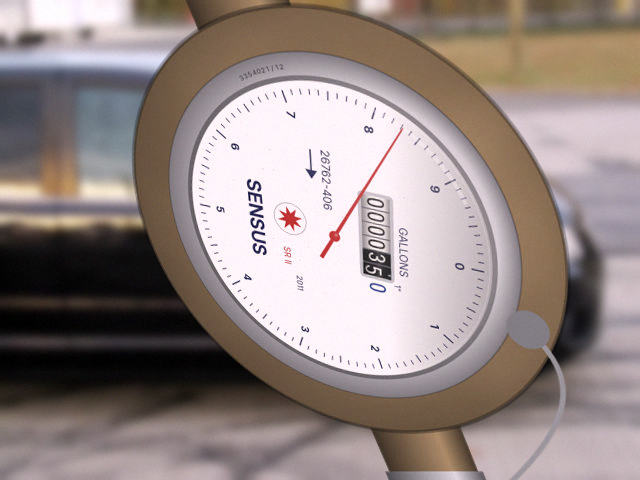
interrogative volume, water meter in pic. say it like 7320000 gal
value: 348.3 gal
